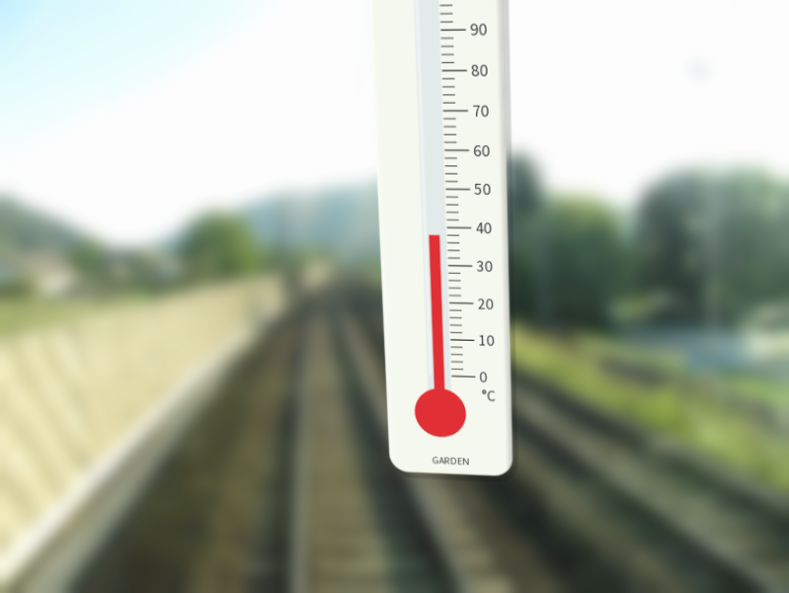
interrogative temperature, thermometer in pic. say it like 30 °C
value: 38 °C
